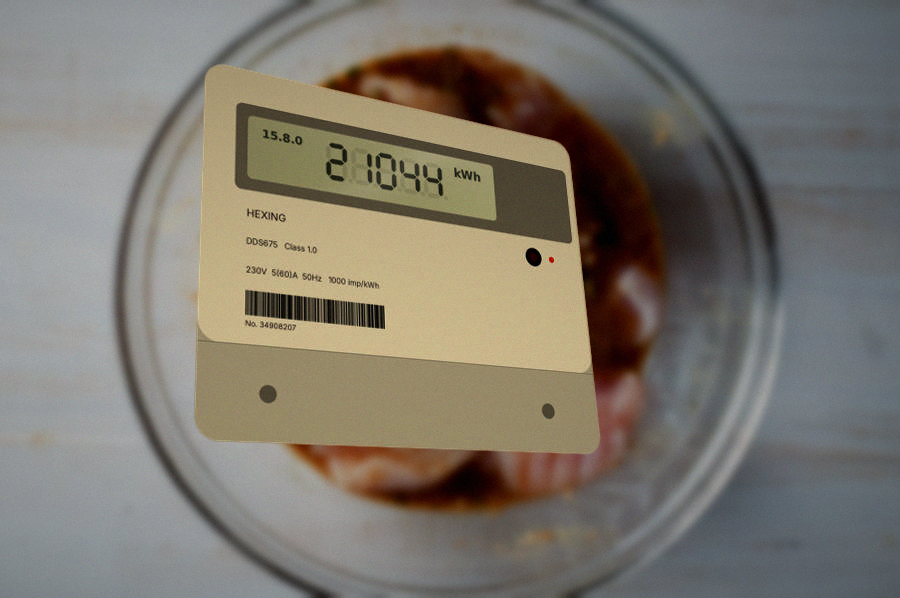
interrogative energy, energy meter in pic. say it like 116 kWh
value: 21044 kWh
